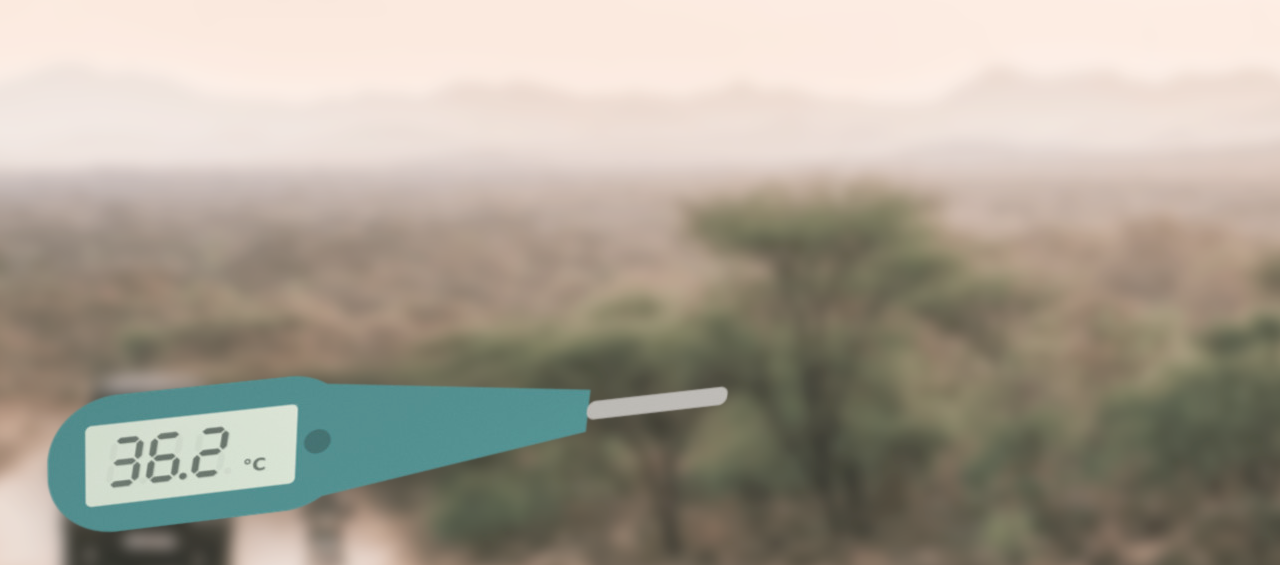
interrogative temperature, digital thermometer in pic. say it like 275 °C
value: 36.2 °C
